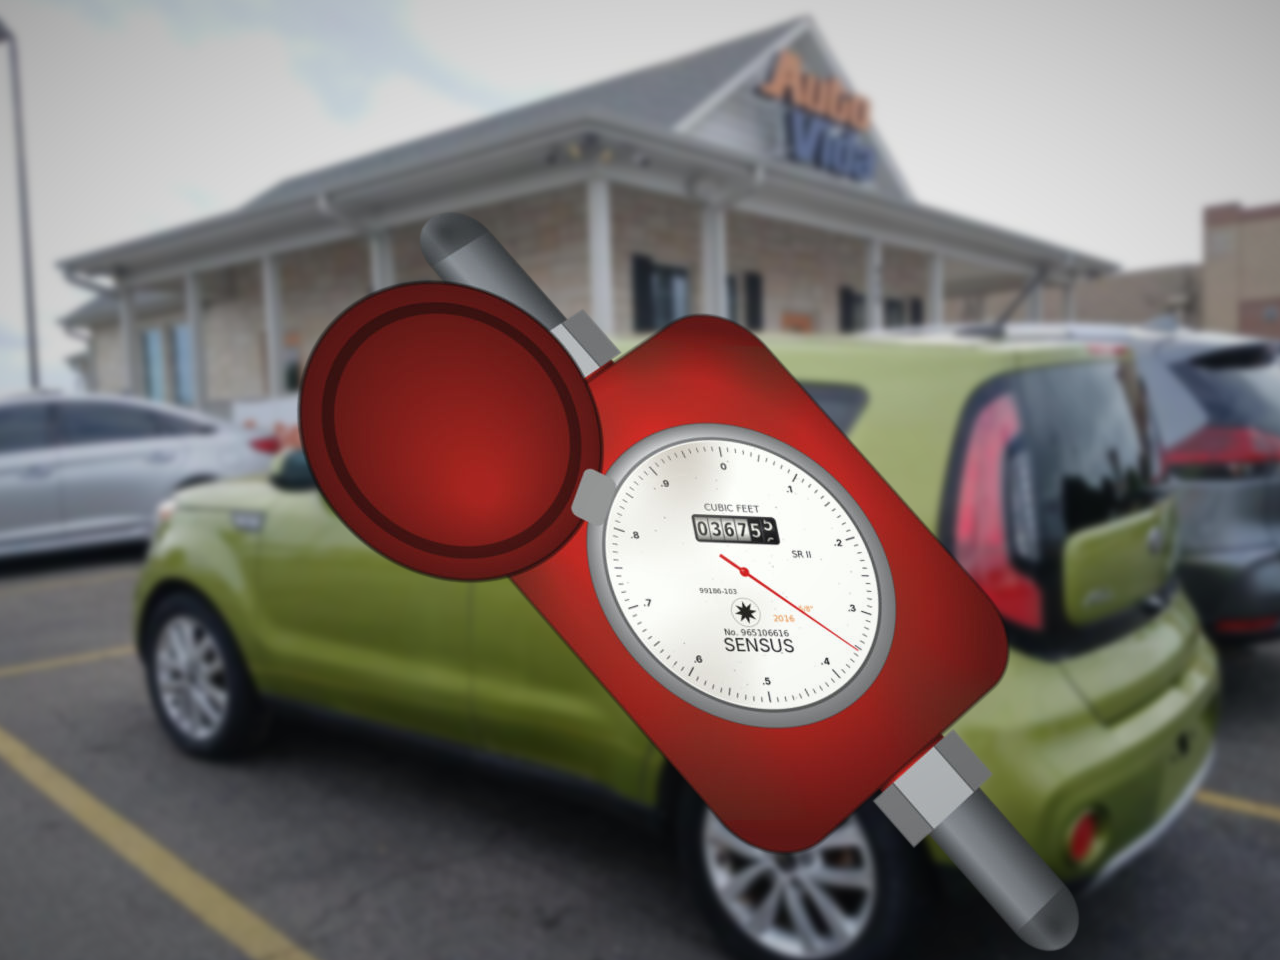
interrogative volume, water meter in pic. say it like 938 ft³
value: 36755.35 ft³
